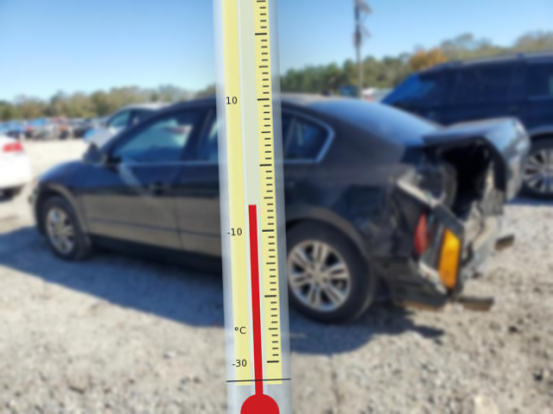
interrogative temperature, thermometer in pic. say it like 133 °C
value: -6 °C
